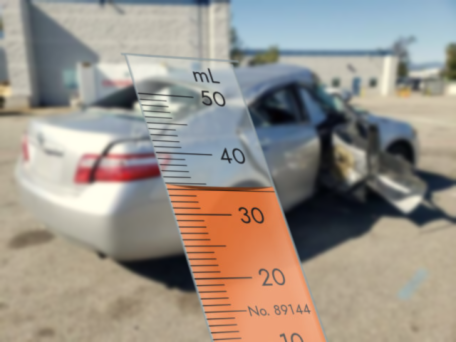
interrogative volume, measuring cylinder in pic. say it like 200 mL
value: 34 mL
